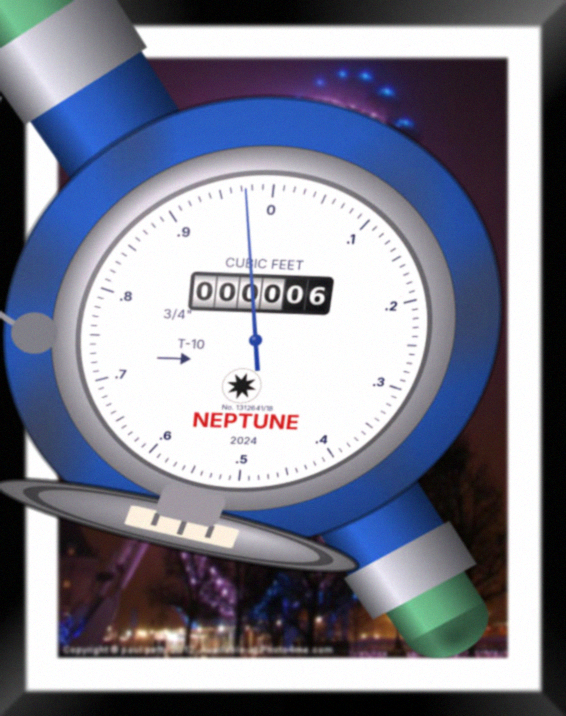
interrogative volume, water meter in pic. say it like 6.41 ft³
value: 5.97 ft³
